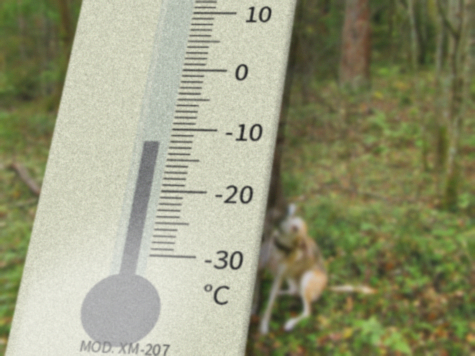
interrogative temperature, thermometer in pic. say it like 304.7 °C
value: -12 °C
